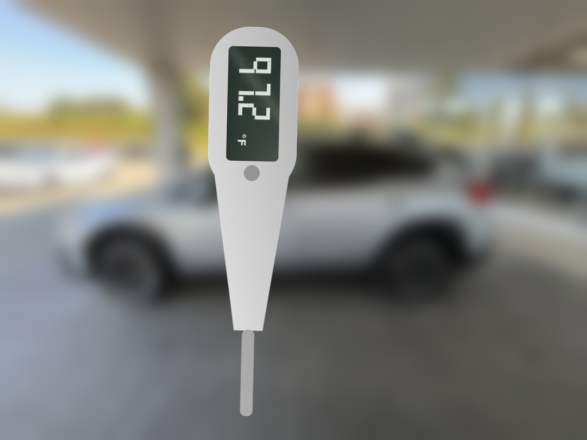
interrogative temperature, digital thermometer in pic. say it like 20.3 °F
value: 97.2 °F
